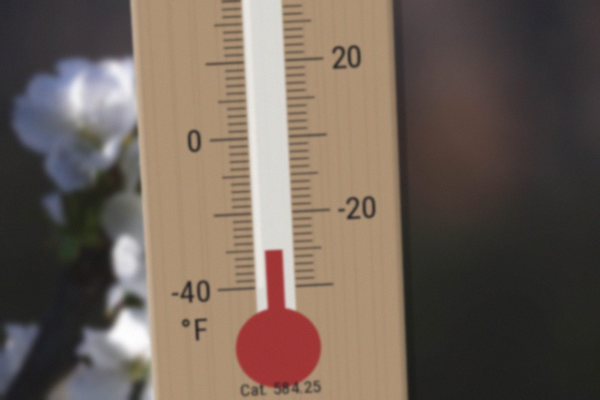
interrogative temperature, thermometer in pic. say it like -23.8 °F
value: -30 °F
